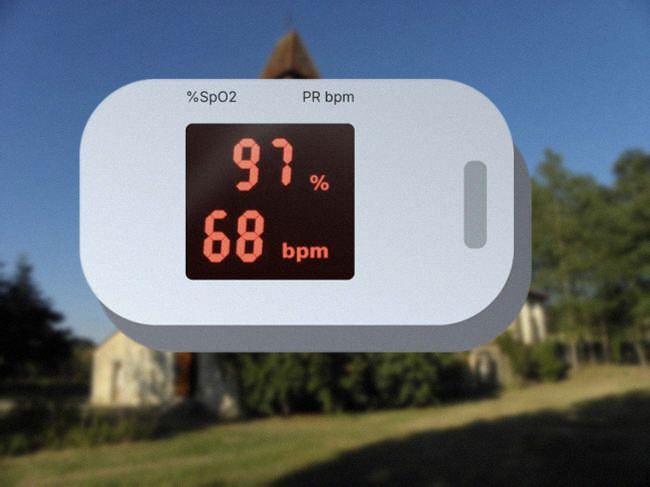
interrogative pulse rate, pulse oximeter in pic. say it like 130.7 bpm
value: 68 bpm
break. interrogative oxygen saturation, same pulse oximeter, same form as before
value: 97 %
